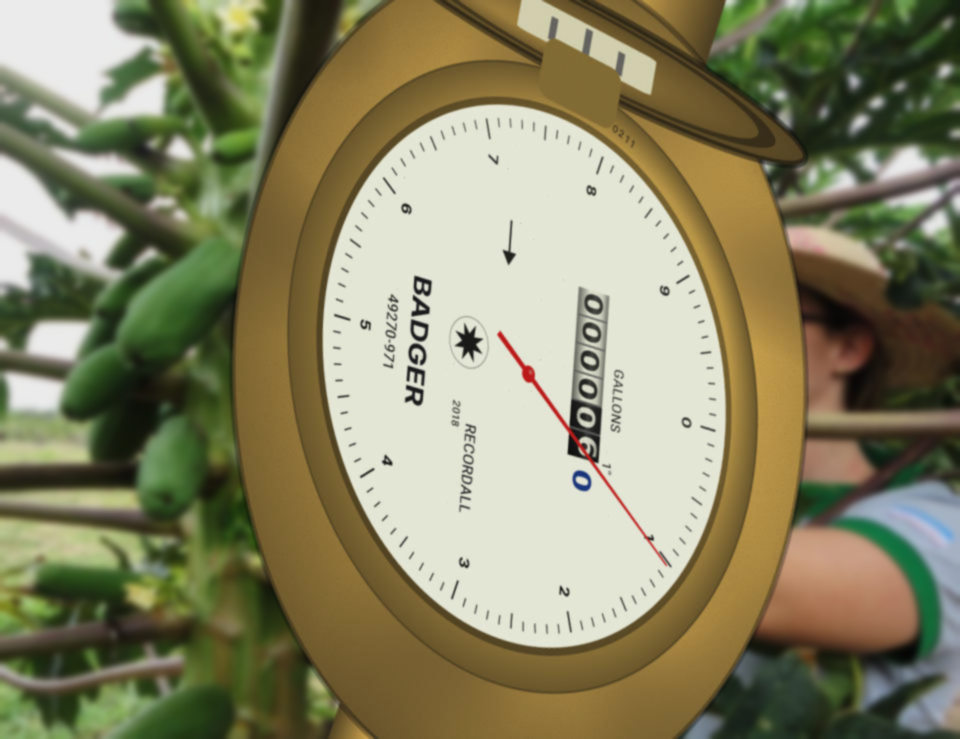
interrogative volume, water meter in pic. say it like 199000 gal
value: 61.0 gal
